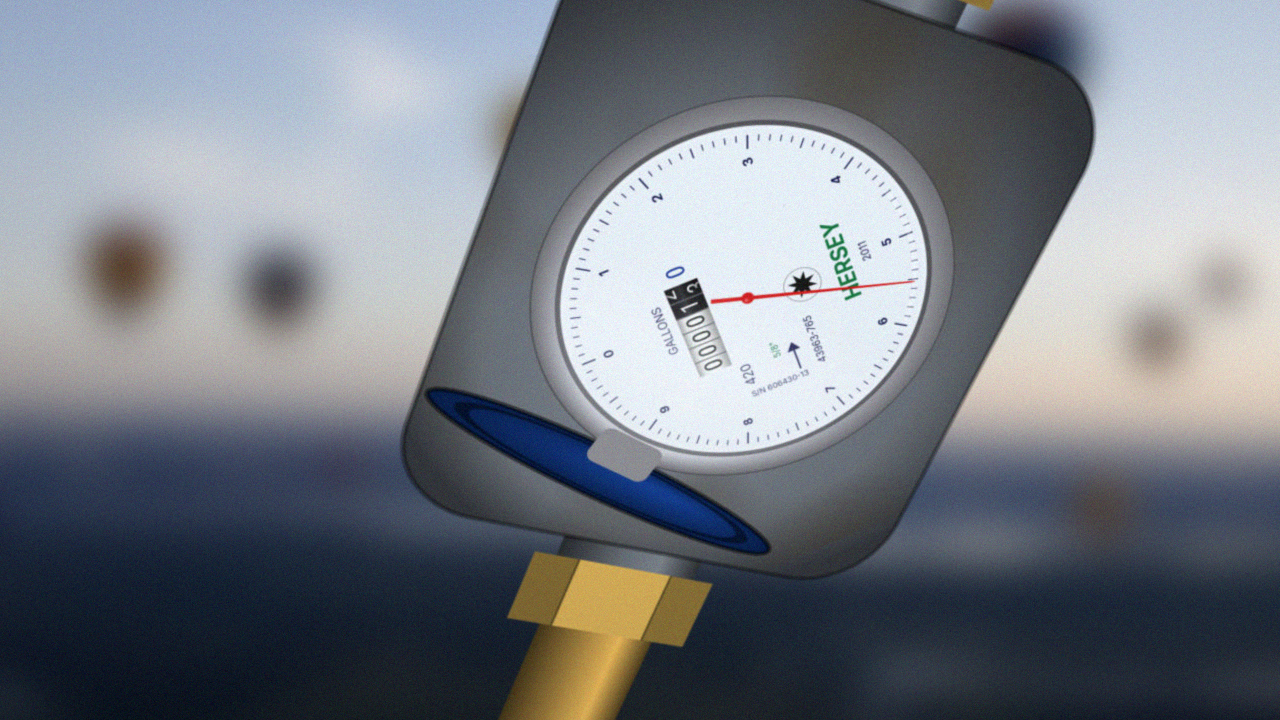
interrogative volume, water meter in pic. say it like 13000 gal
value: 125.5 gal
